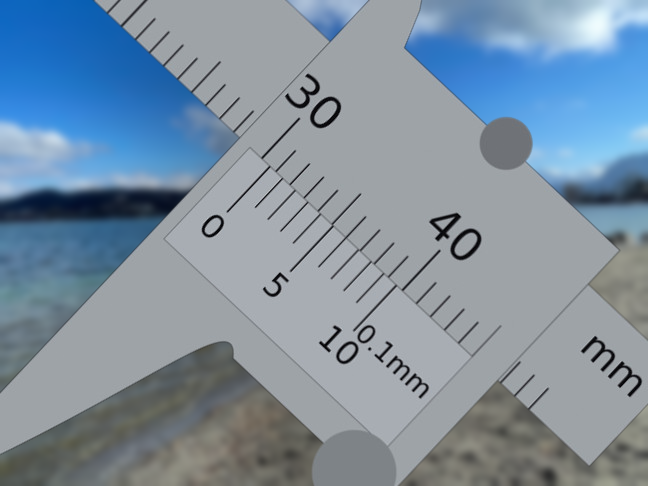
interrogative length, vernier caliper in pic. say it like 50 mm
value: 30.6 mm
